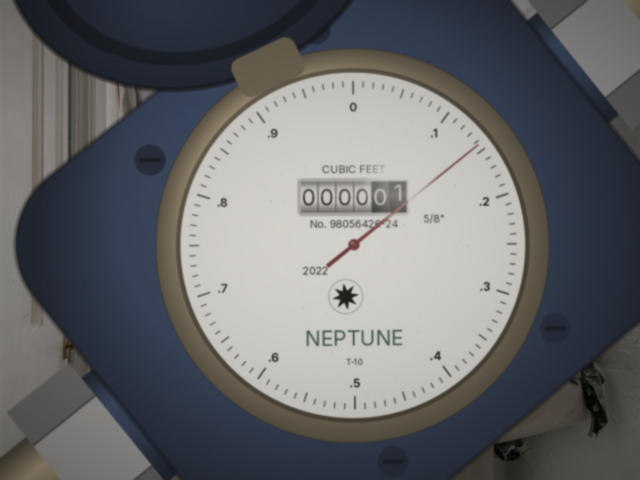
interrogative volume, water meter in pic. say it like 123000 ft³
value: 1.14 ft³
